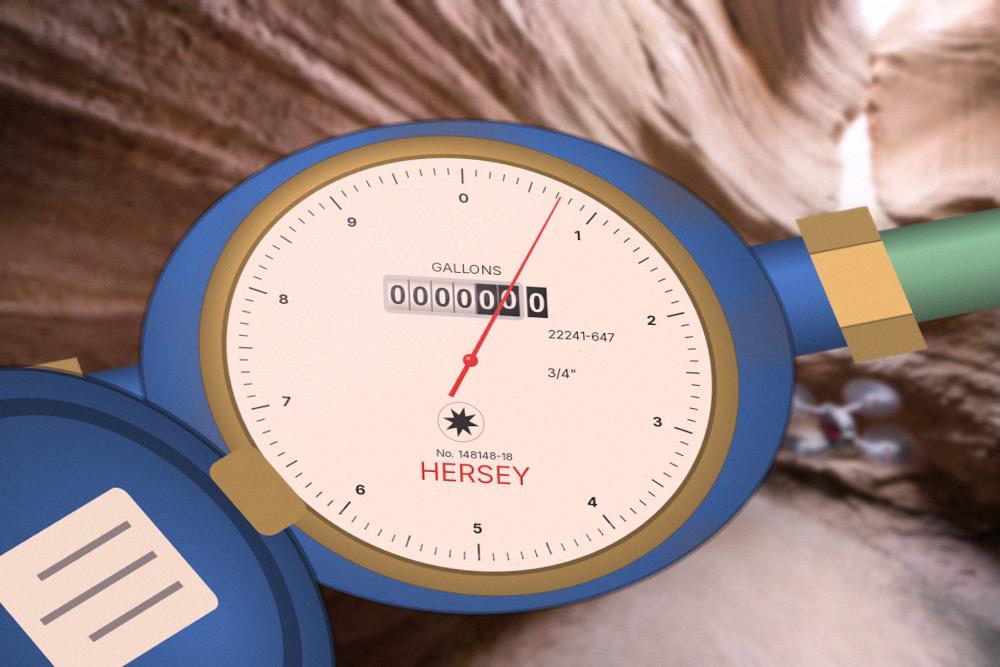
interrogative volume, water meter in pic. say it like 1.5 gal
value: 0.7 gal
